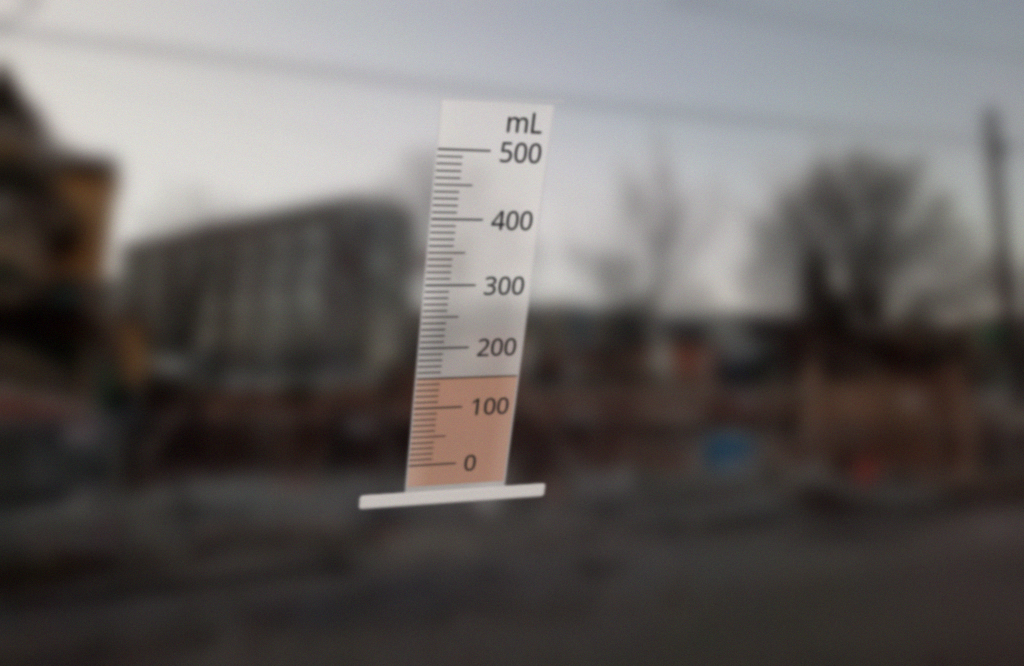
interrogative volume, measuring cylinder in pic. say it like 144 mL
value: 150 mL
